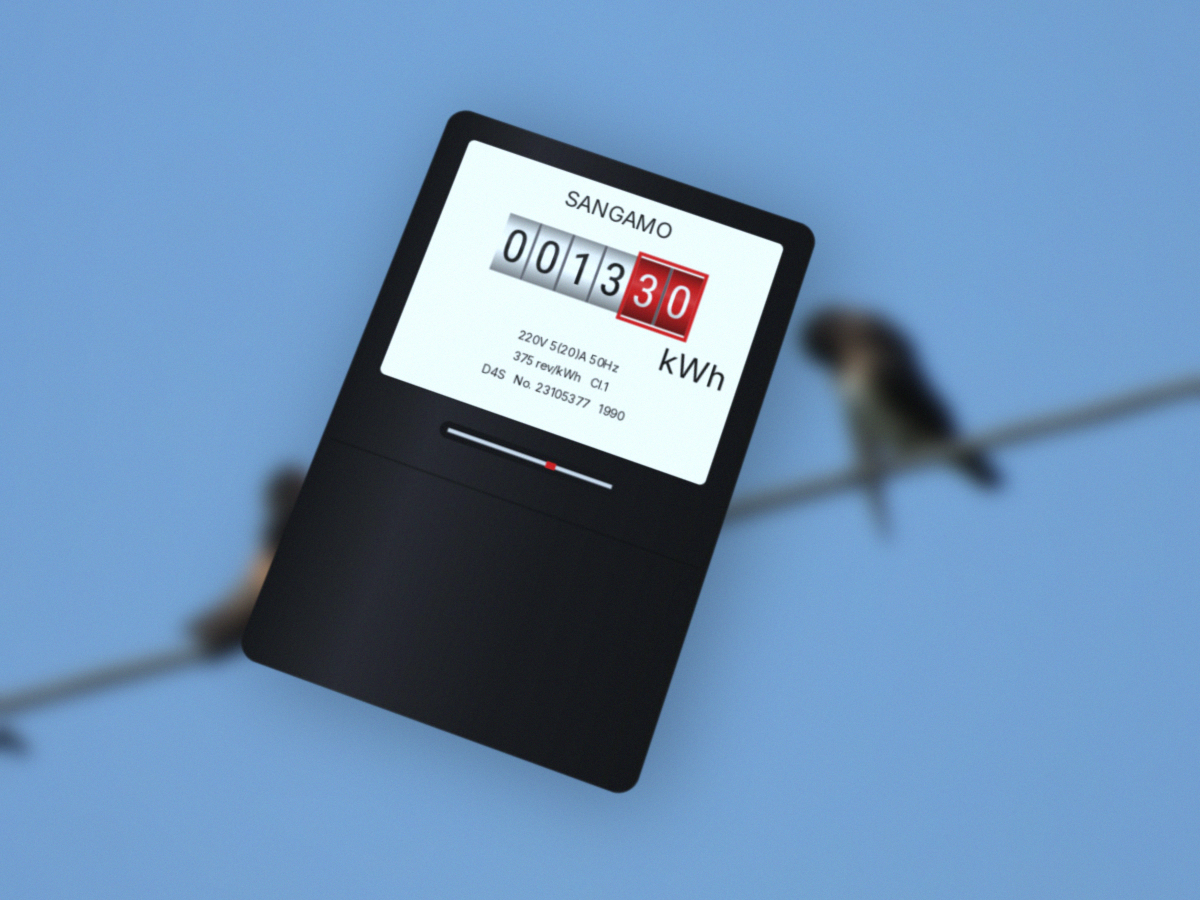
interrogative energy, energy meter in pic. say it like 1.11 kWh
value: 13.30 kWh
